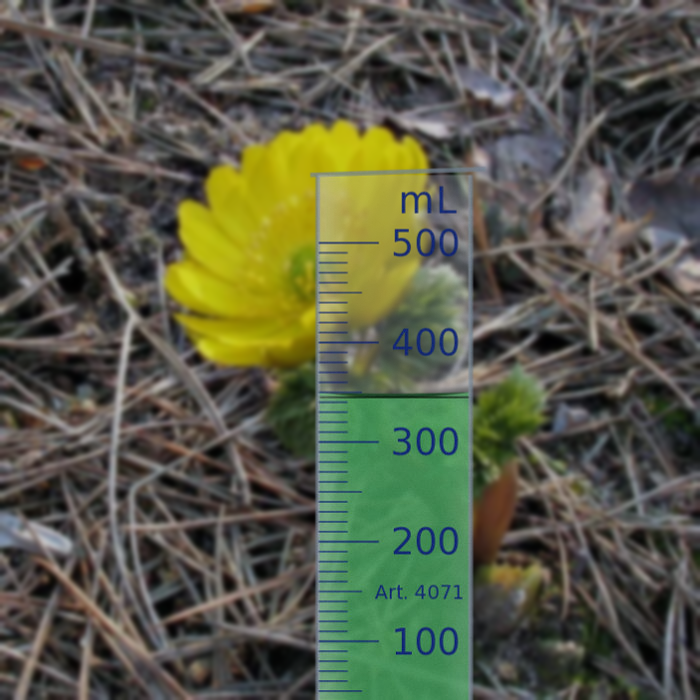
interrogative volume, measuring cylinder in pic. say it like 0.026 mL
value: 345 mL
